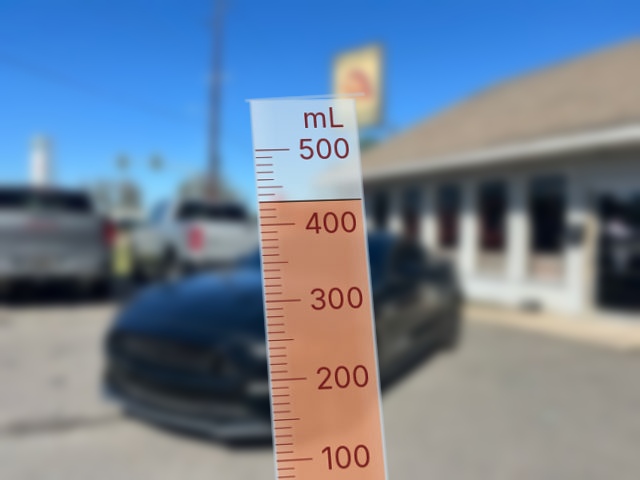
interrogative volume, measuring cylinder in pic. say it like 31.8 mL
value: 430 mL
